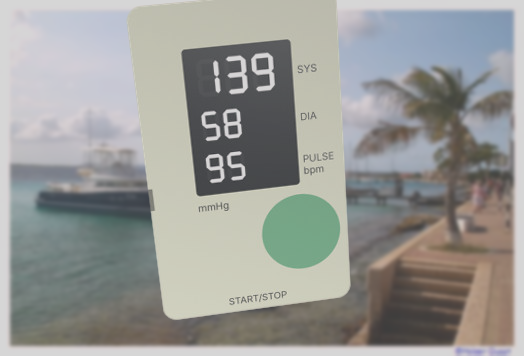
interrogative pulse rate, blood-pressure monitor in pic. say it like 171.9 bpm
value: 95 bpm
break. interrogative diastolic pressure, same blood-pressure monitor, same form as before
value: 58 mmHg
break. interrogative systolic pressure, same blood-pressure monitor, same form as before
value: 139 mmHg
